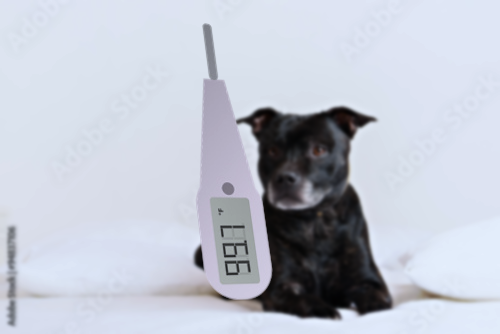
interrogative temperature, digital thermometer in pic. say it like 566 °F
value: 99.7 °F
